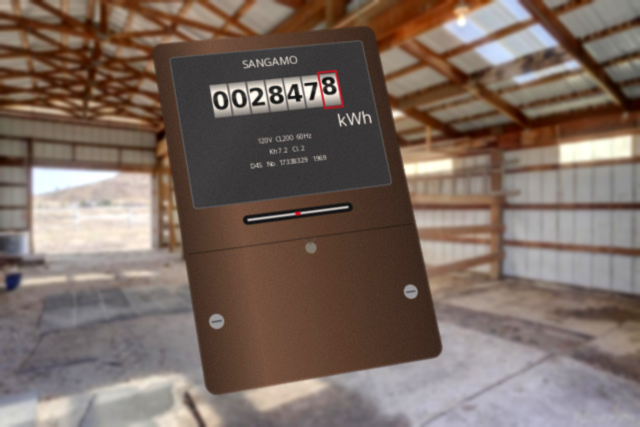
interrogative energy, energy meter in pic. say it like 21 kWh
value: 2847.8 kWh
